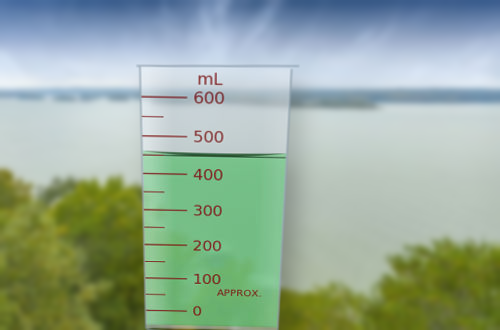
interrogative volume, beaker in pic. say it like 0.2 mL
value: 450 mL
